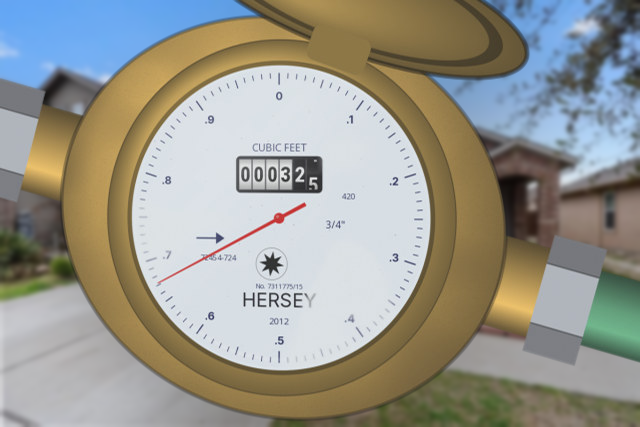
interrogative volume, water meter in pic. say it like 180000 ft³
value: 324.67 ft³
